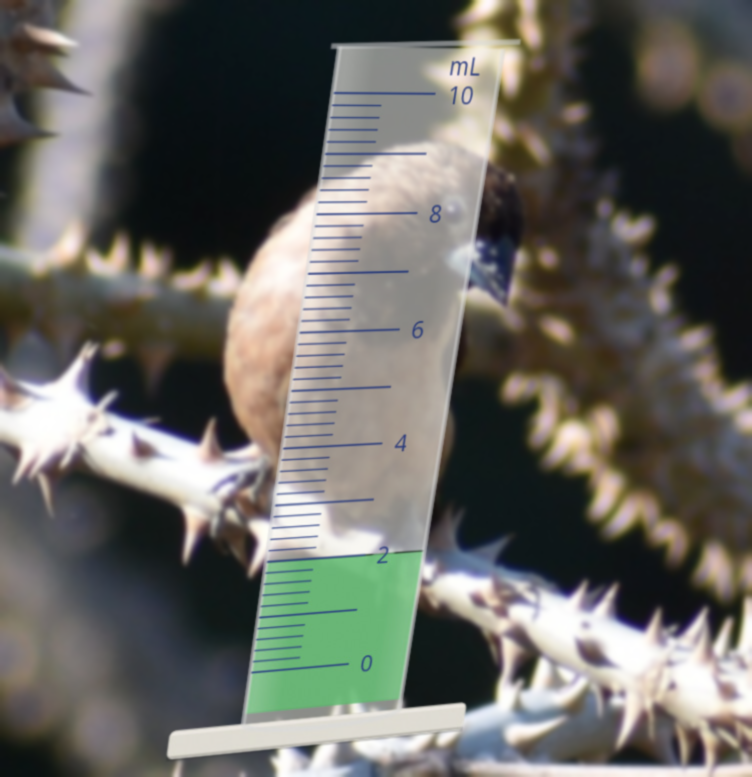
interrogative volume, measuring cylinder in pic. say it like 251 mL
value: 2 mL
